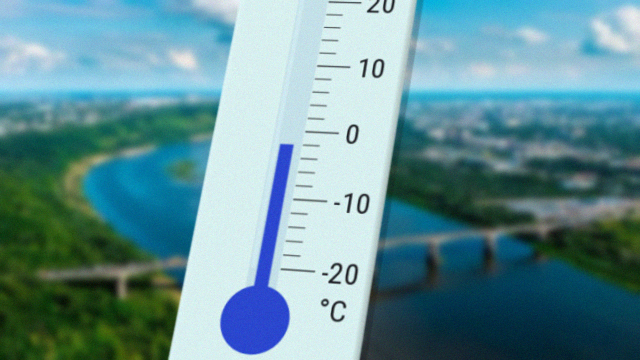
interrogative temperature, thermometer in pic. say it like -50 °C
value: -2 °C
